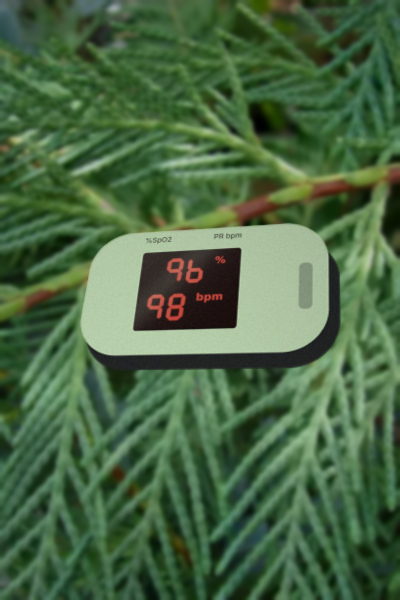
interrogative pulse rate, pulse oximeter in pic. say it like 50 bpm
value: 98 bpm
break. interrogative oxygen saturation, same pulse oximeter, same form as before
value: 96 %
